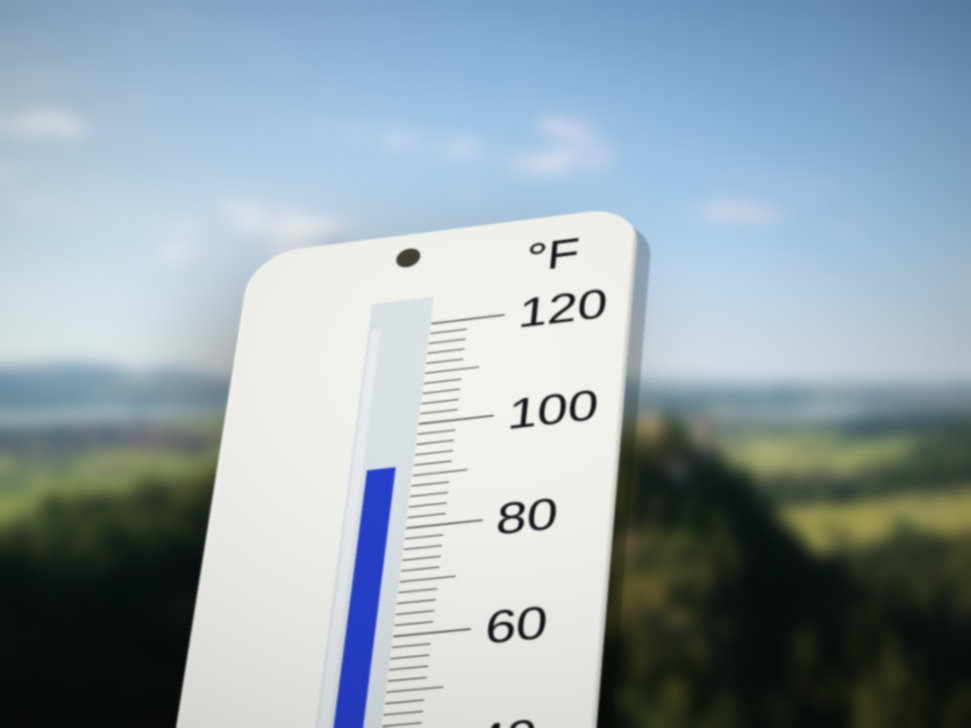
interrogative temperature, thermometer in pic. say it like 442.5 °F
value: 92 °F
